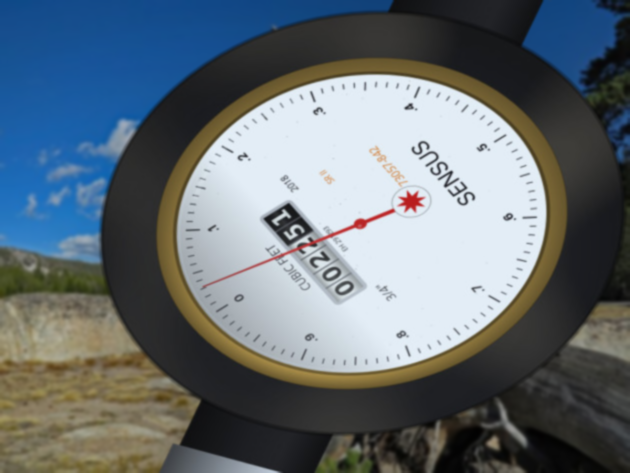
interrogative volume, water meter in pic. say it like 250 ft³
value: 2251.03 ft³
